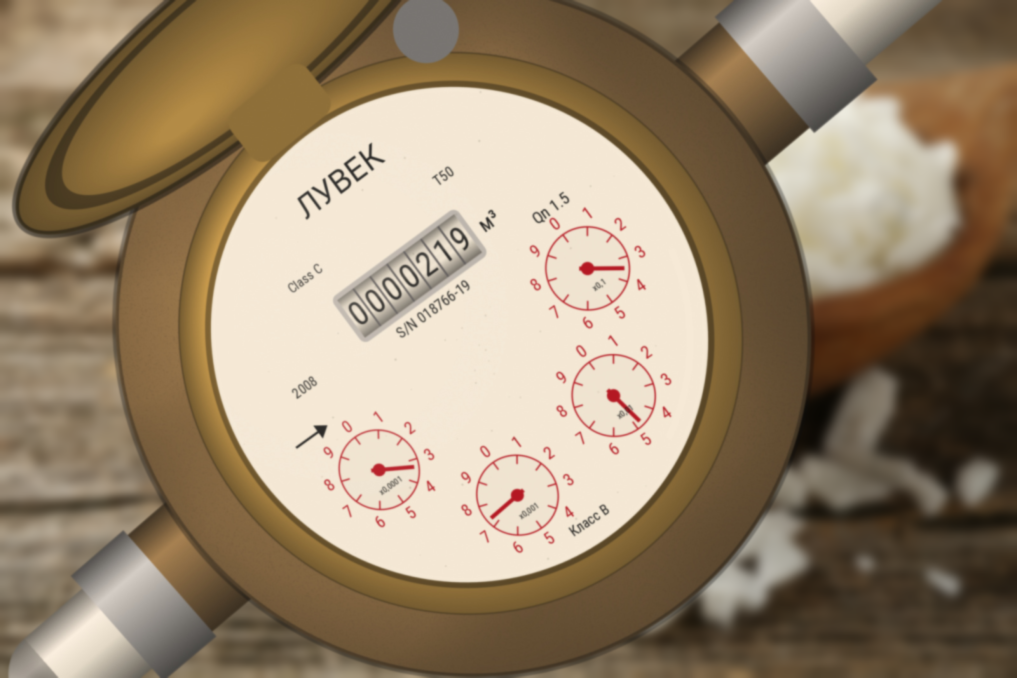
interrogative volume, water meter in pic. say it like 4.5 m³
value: 219.3473 m³
